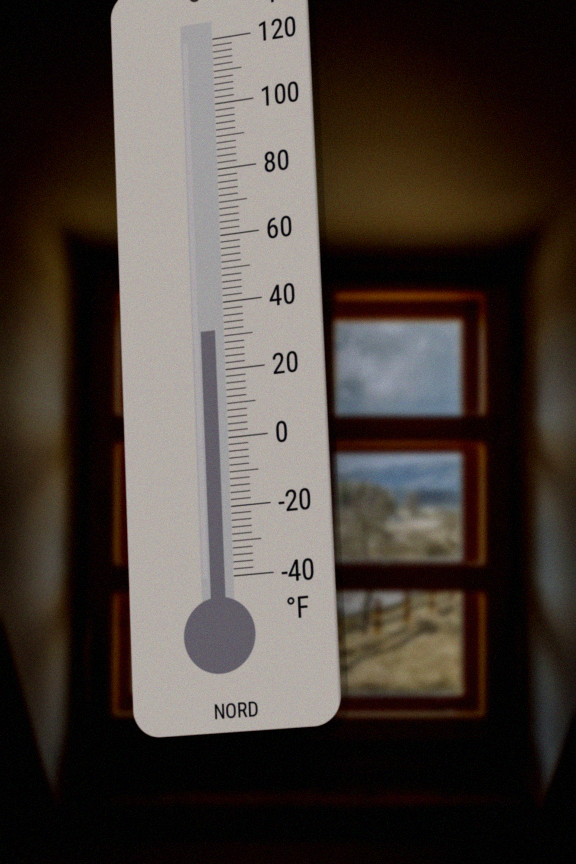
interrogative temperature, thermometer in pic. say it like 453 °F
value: 32 °F
